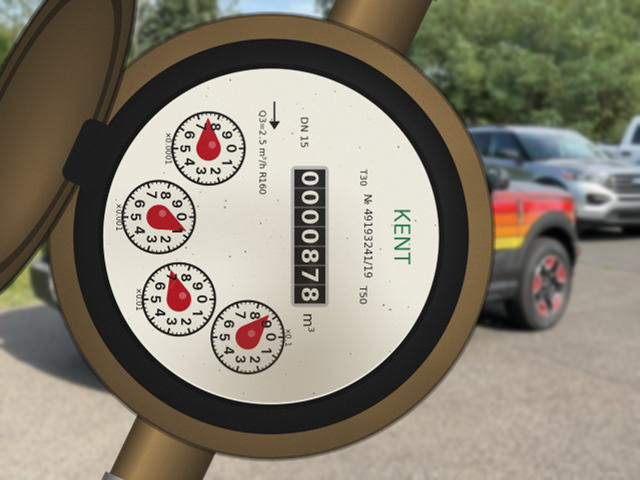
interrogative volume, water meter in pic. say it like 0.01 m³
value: 878.8707 m³
